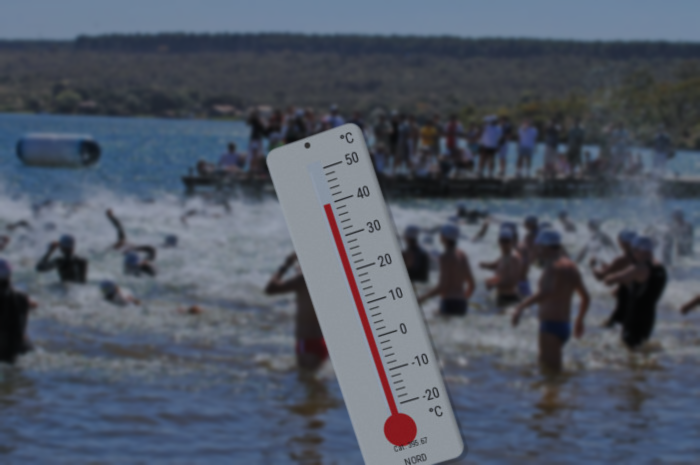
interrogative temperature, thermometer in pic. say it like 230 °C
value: 40 °C
